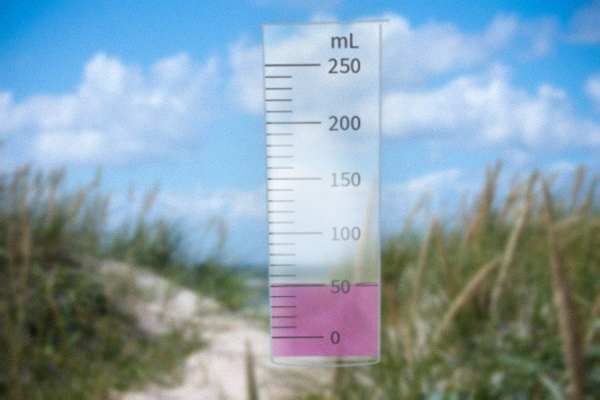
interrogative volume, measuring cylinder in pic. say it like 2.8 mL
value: 50 mL
